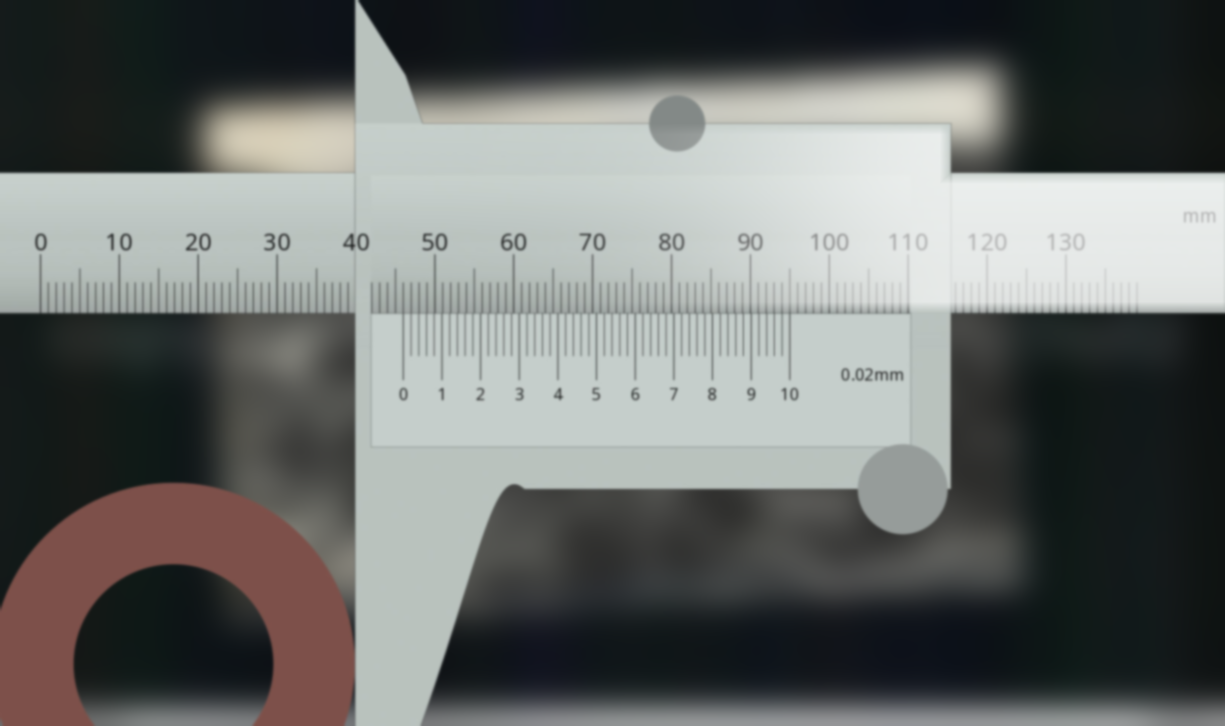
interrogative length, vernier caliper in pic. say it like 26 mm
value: 46.0 mm
